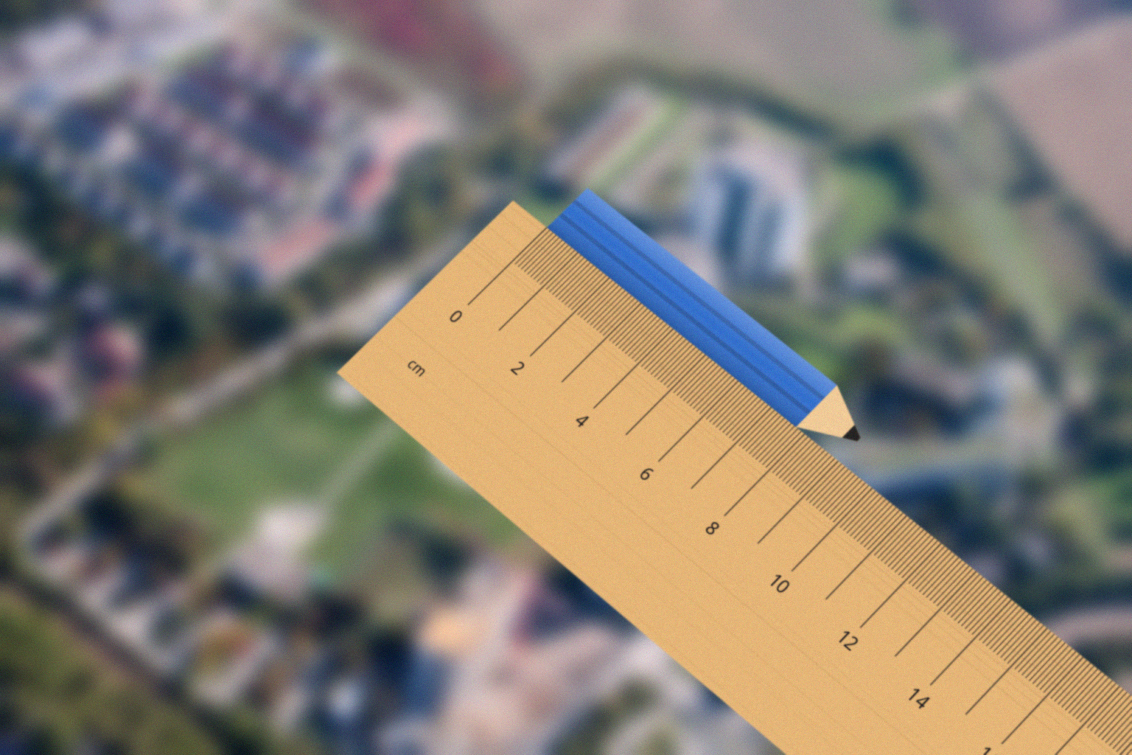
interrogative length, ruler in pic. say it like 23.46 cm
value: 9 cm
